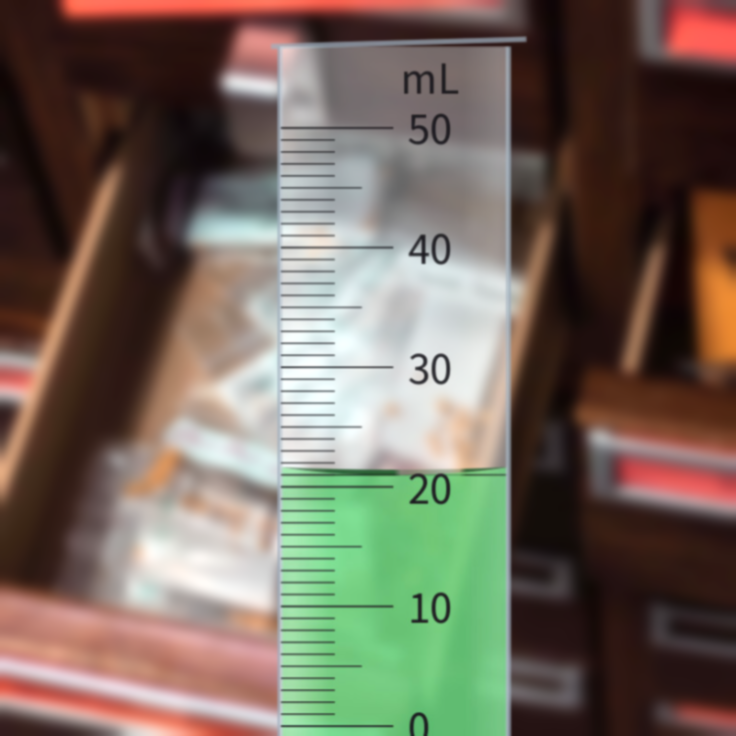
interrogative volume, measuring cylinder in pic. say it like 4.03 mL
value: 21 mL
